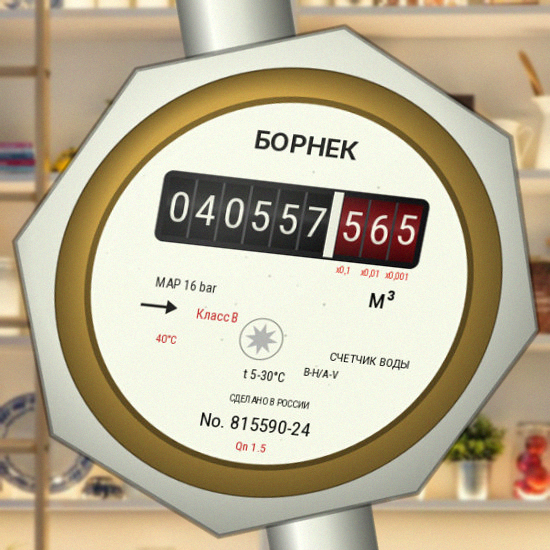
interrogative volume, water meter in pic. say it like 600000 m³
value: 40557.565 m³
